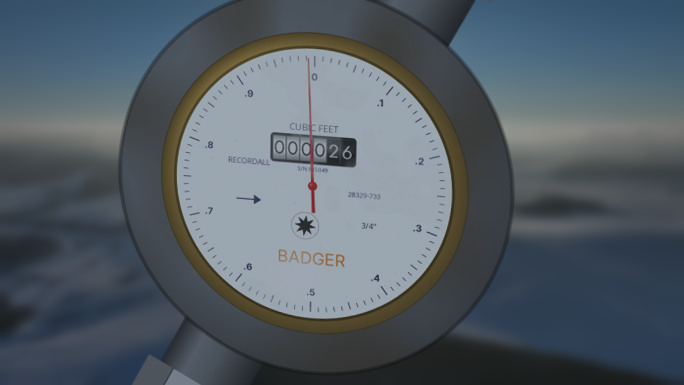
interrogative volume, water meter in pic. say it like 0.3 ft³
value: 25.99 ft³
